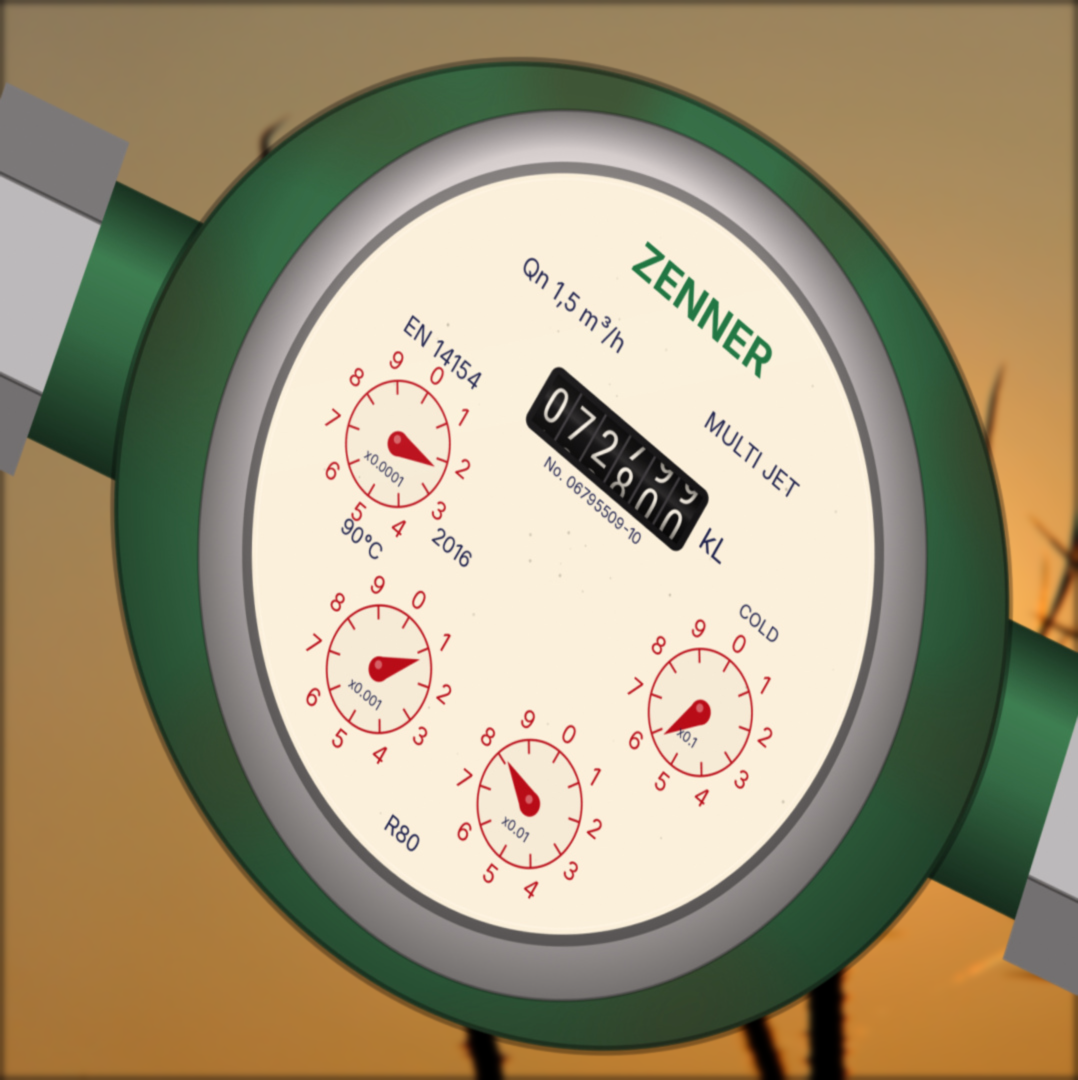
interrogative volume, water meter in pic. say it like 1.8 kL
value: 72799.5812 kL
